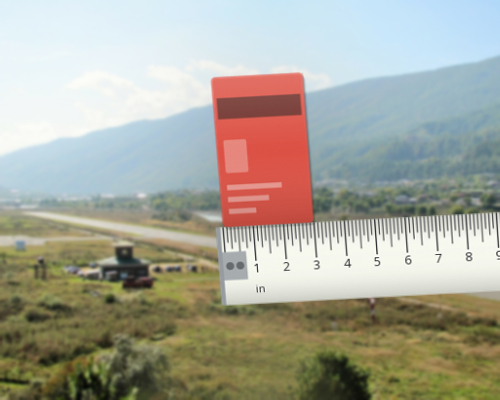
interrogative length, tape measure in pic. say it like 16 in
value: 3 in
